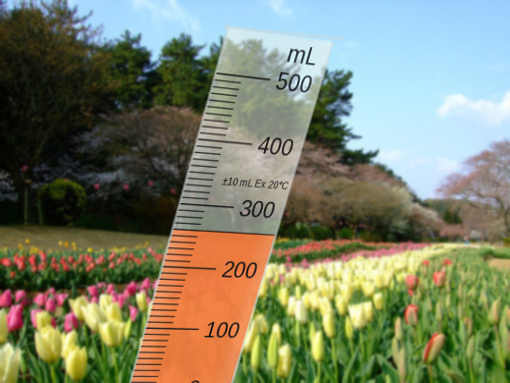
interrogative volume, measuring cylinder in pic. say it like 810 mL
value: 260 mL
